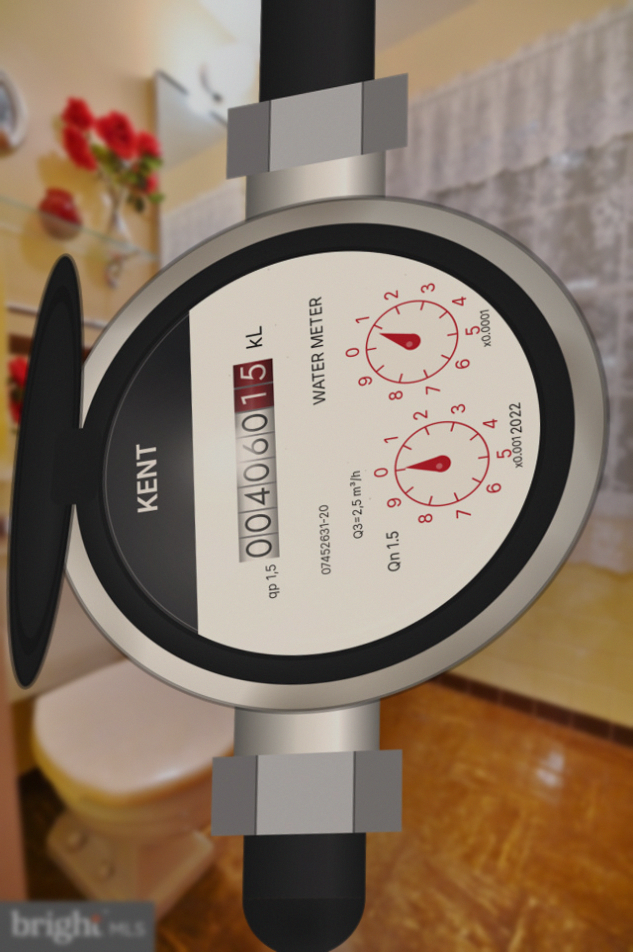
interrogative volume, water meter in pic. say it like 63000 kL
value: 4060.1500 kL
